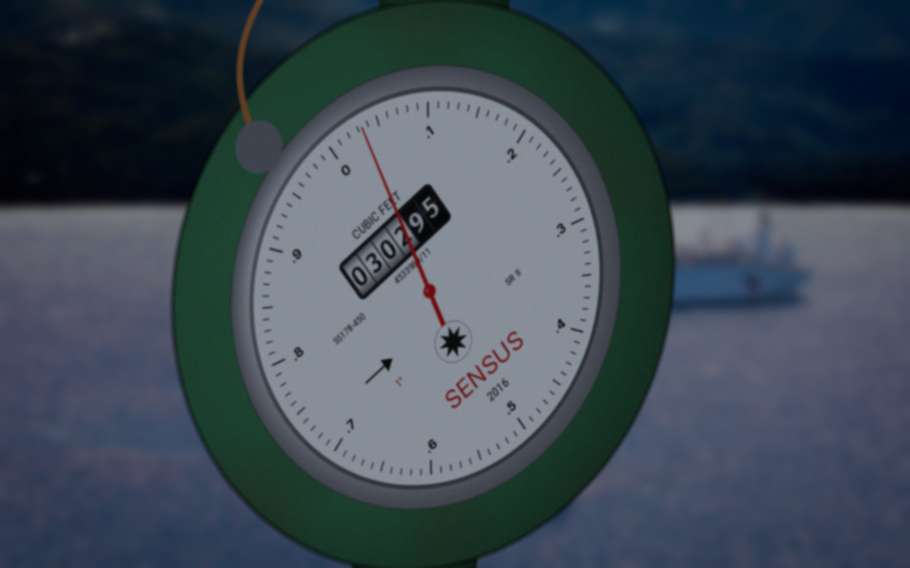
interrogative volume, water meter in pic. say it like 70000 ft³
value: 30295.03 ft³
